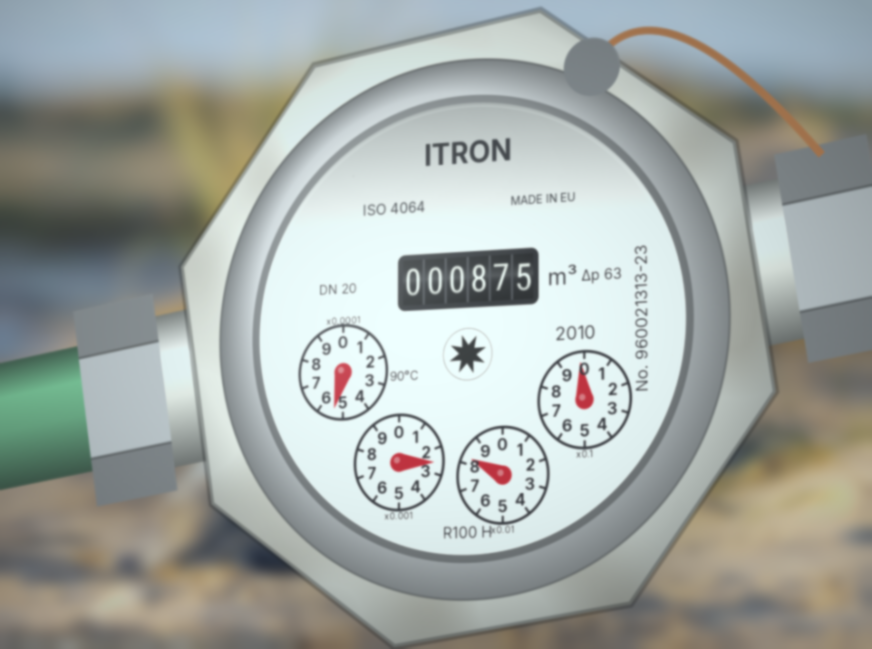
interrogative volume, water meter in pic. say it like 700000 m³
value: 874.9825 m³
